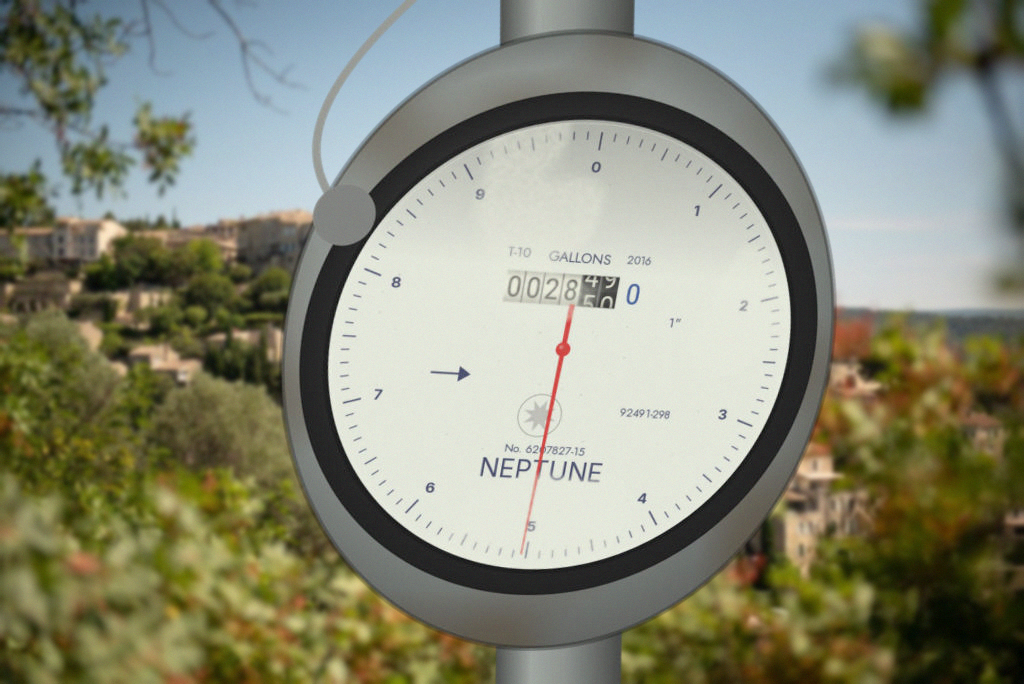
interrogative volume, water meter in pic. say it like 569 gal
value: 28495.0 gal
